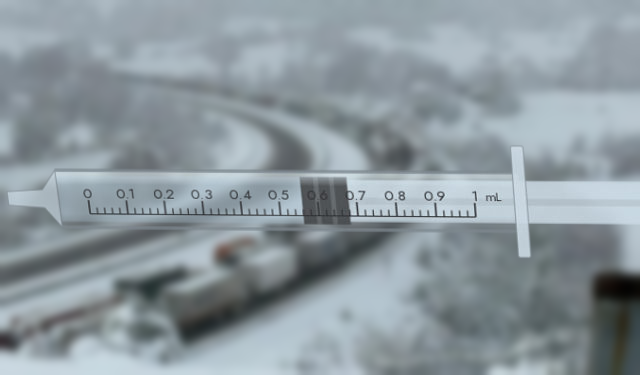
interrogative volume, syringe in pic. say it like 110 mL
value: 0.56 mL
